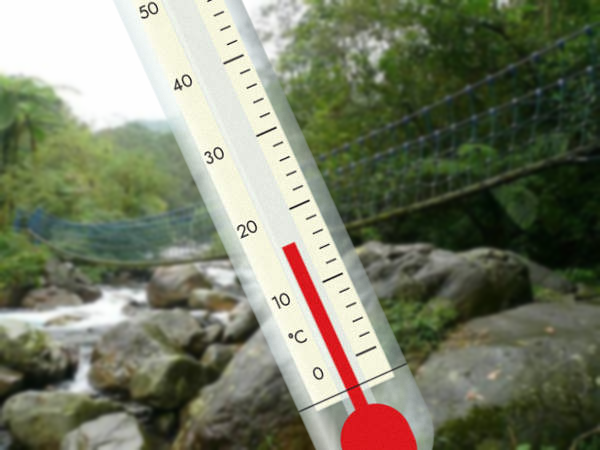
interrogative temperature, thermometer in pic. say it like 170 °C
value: 16 °C
